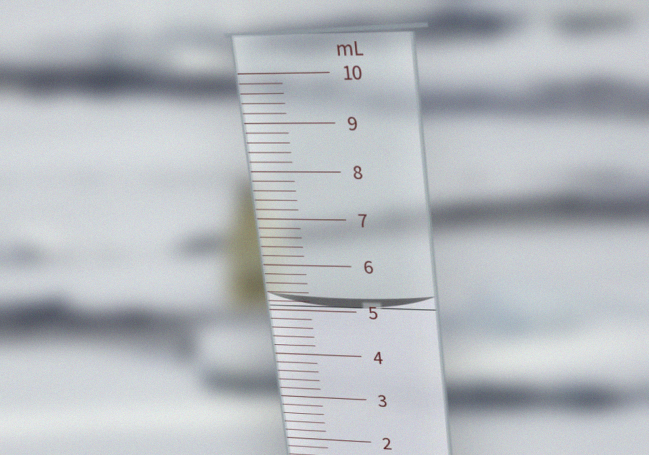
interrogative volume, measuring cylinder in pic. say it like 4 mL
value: 5.1 mL
